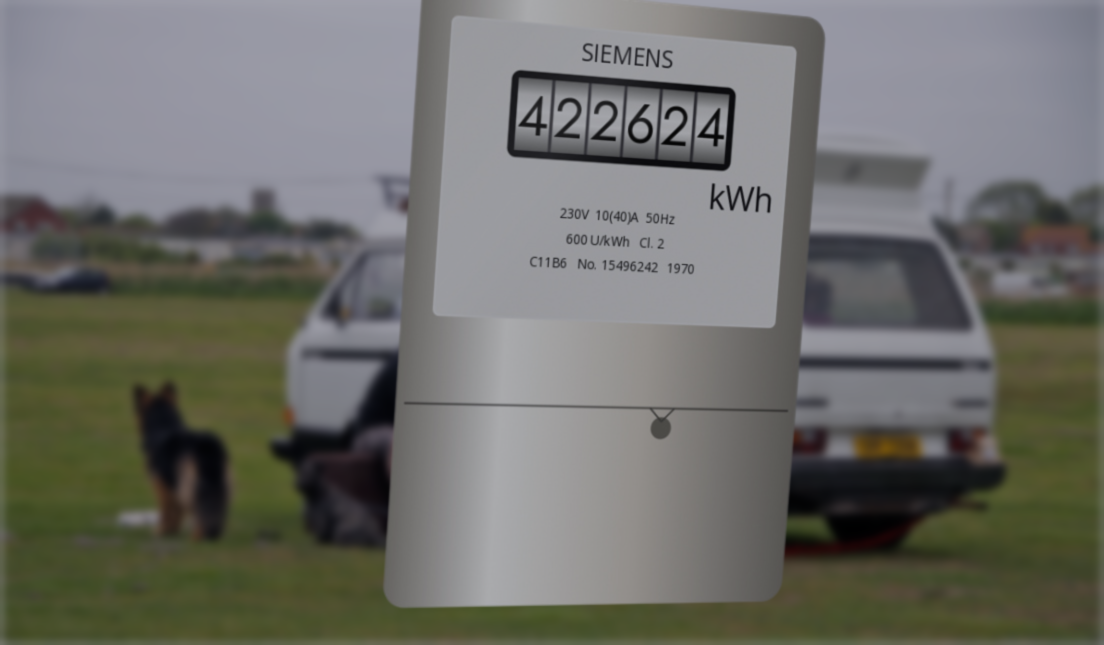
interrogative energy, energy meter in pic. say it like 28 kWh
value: 422624 kWh
